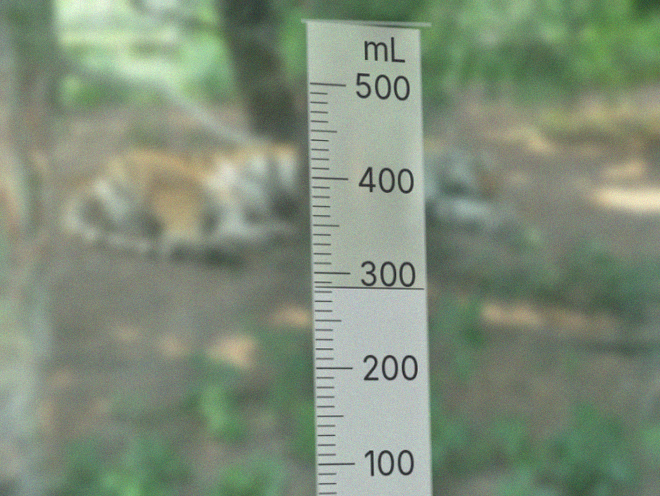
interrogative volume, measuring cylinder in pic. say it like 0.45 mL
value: 285 mL
